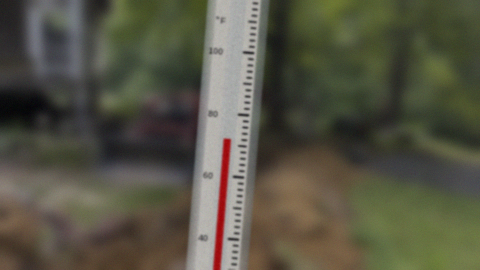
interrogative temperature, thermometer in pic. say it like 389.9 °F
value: 72 °F
